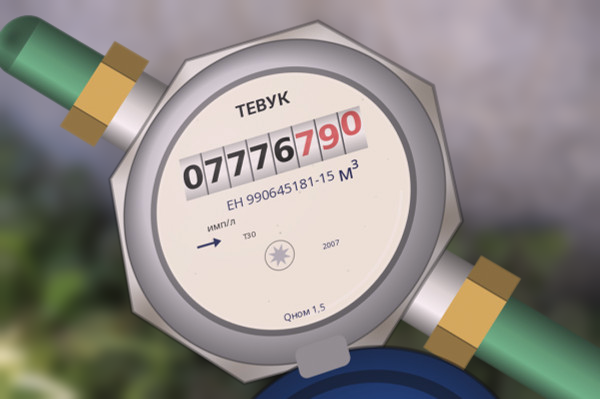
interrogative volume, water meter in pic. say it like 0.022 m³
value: 7776.790 m³
